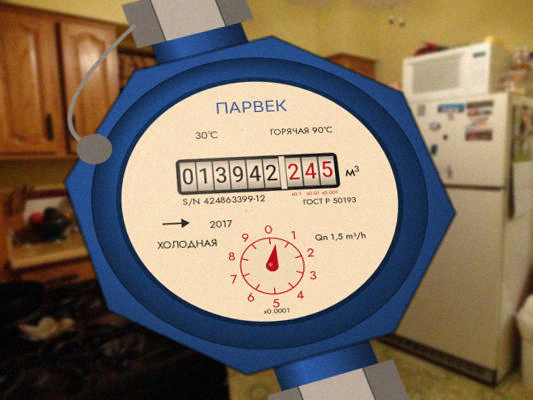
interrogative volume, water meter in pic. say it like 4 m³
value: 13942.2450 m³
